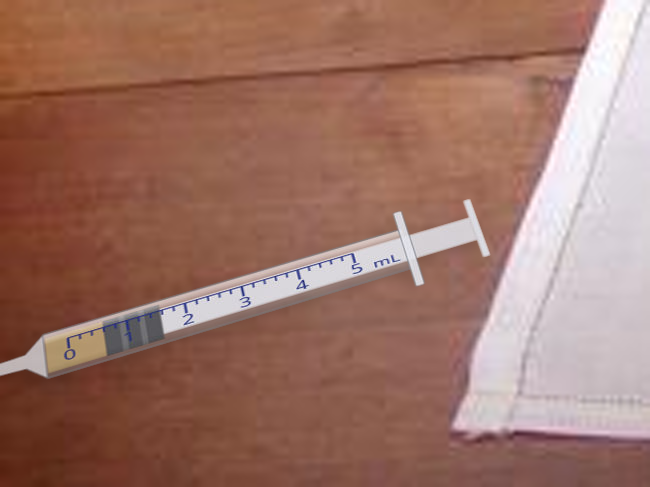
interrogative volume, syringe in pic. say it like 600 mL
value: 0.6 mL
